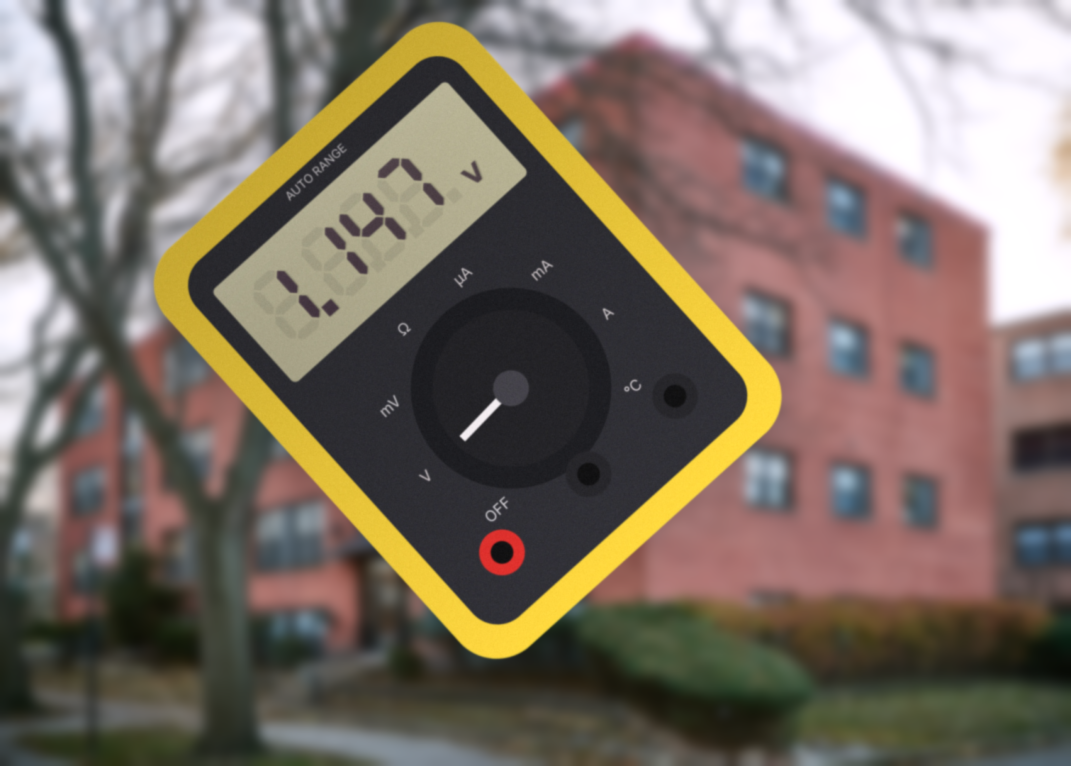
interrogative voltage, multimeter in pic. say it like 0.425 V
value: 1.147 V
